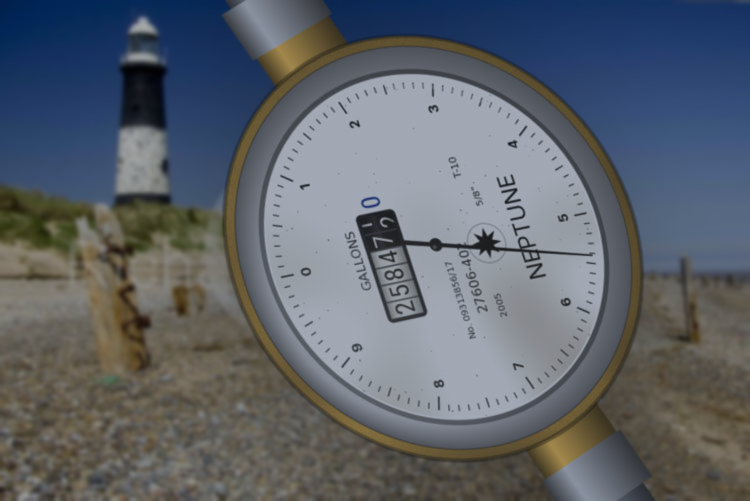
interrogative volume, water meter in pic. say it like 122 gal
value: 2584715.4 gal
